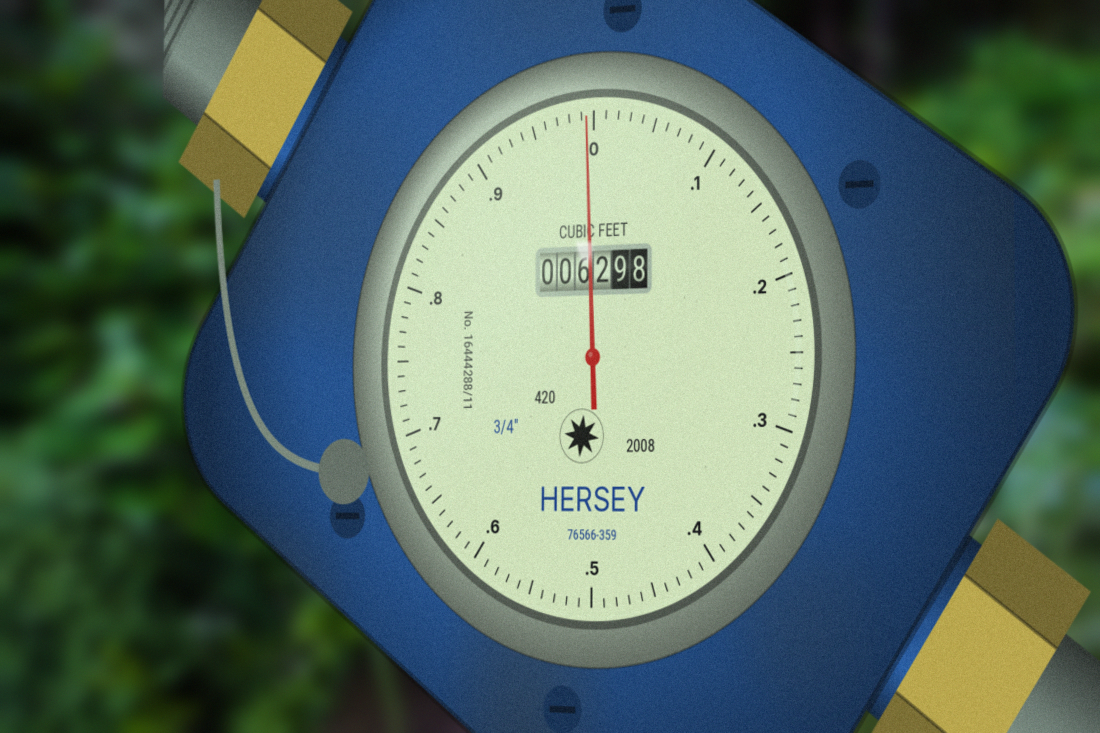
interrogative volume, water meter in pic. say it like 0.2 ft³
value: 6297.99 ft³
